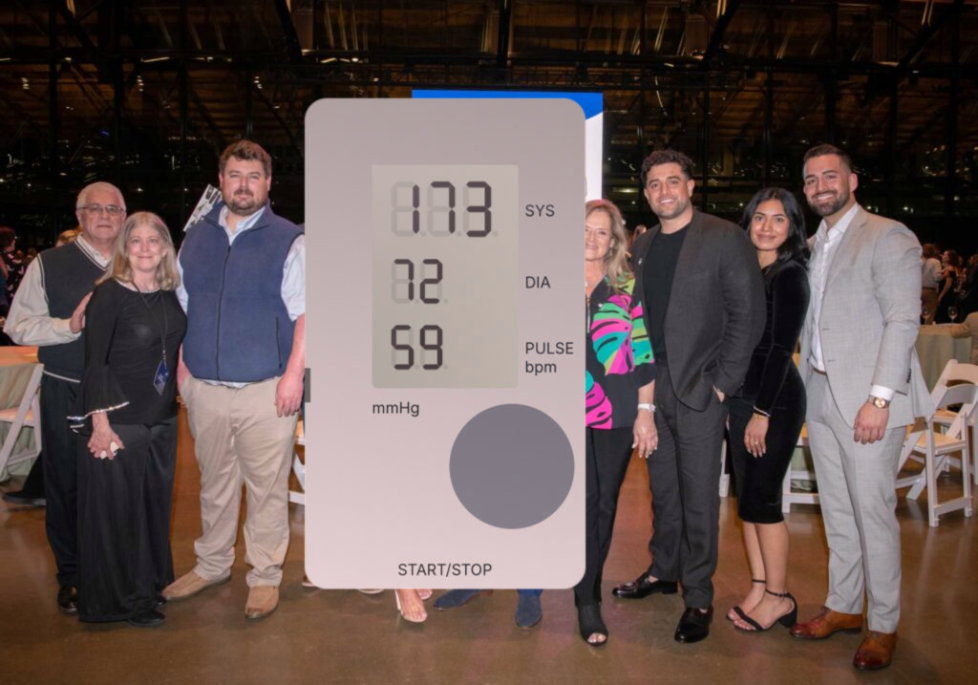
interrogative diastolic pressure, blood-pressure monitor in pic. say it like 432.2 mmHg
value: 72 mmHg
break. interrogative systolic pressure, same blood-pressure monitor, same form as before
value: 173 mmHg
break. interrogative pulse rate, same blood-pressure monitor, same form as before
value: 59 bpm
